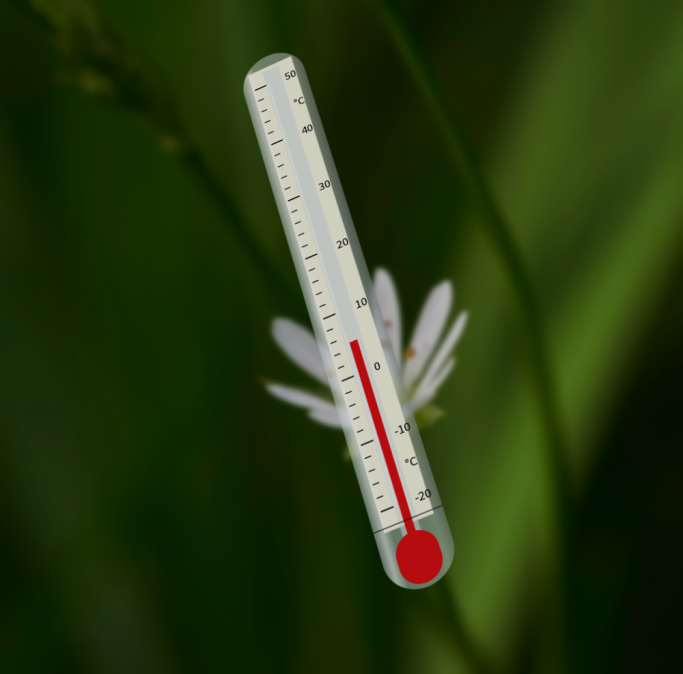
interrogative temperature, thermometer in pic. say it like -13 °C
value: 5 °C
